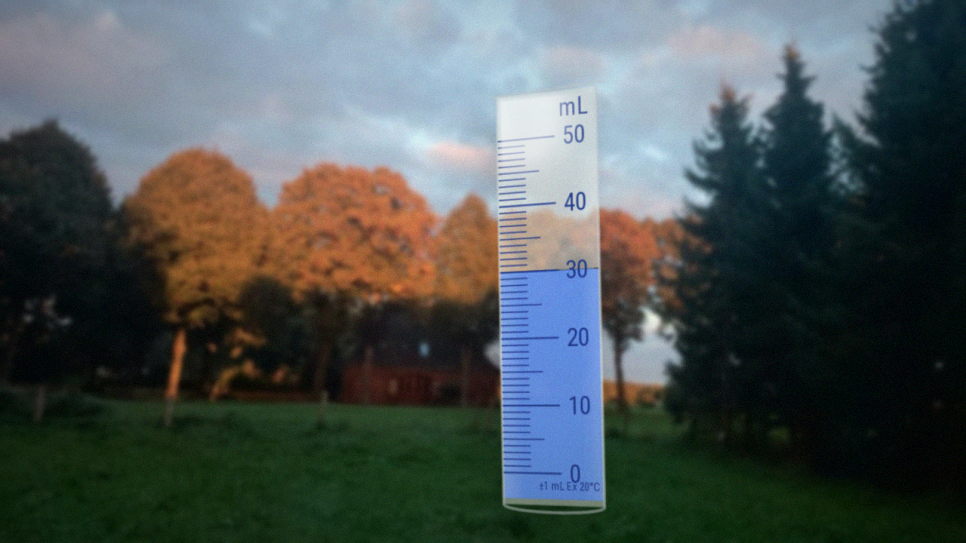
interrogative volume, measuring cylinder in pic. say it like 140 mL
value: 30 mL
